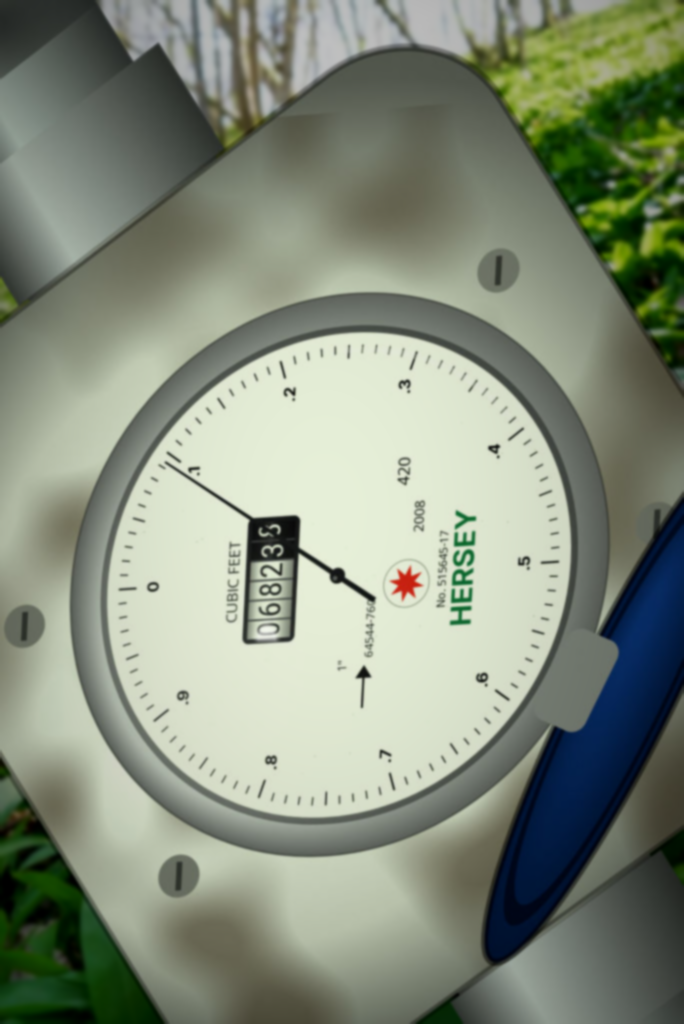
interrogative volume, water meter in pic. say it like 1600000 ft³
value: 68238.09 ft³
